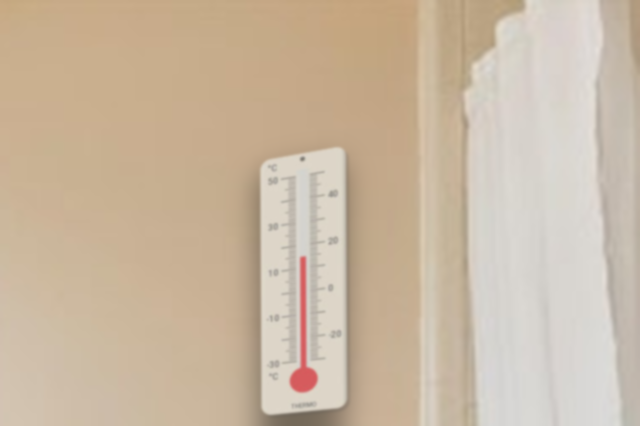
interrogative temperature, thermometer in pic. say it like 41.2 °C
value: 15 °C
